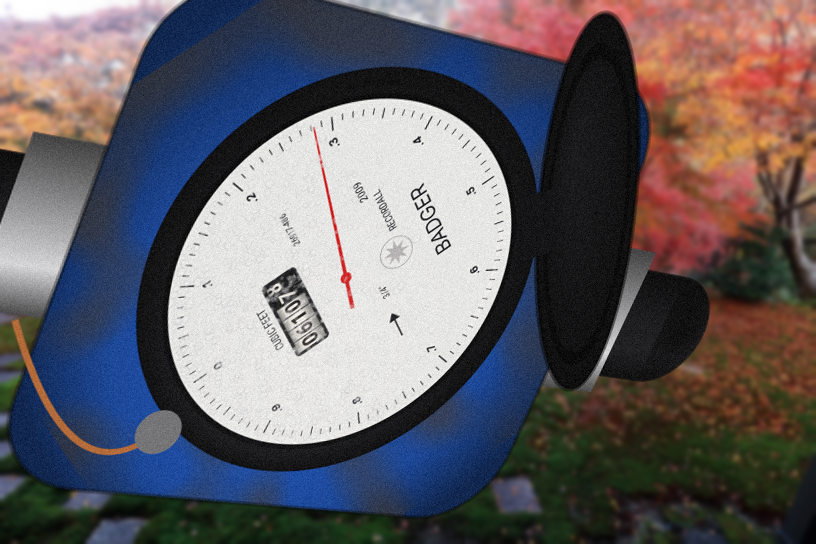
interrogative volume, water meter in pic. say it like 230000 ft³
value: 61078.28 ft³
